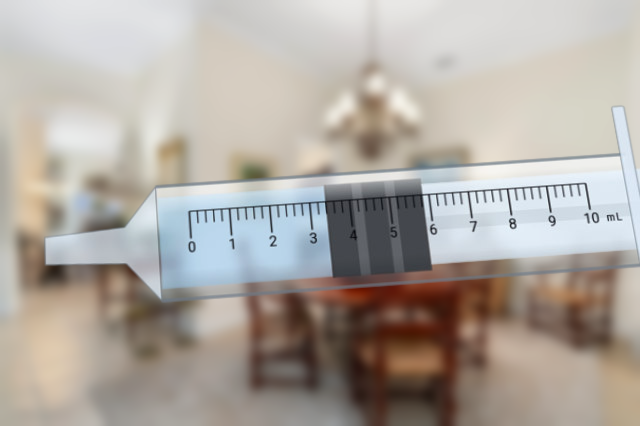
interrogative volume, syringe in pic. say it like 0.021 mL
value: 3.4 mL
